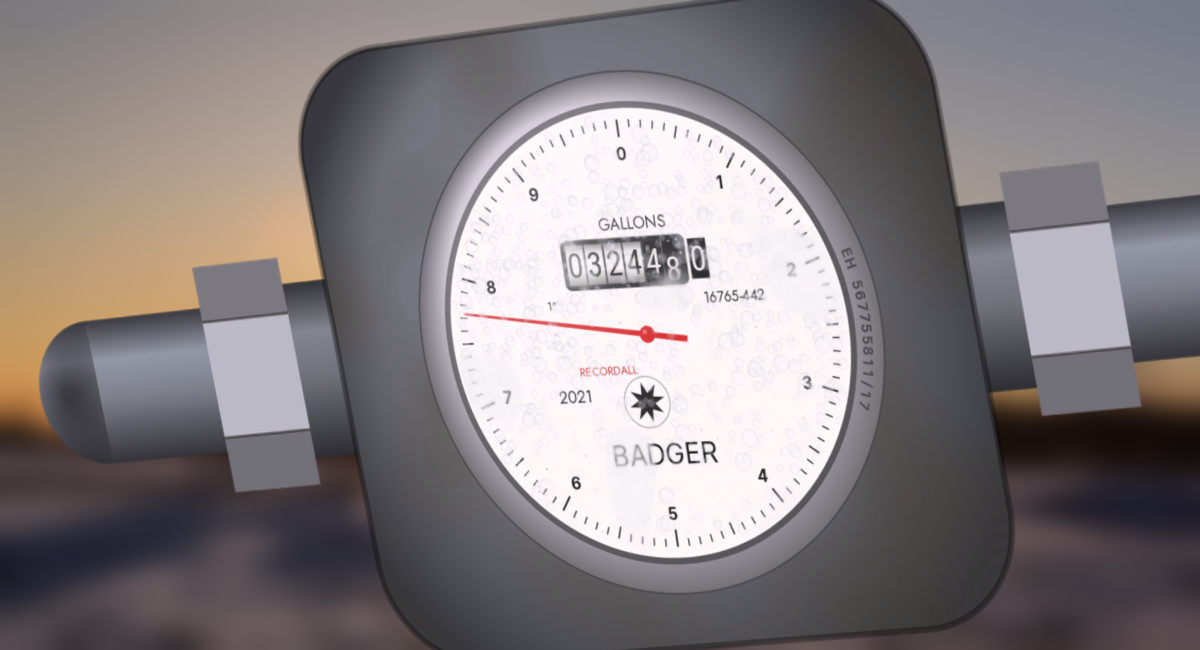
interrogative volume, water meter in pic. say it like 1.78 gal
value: 324477.7 gal
